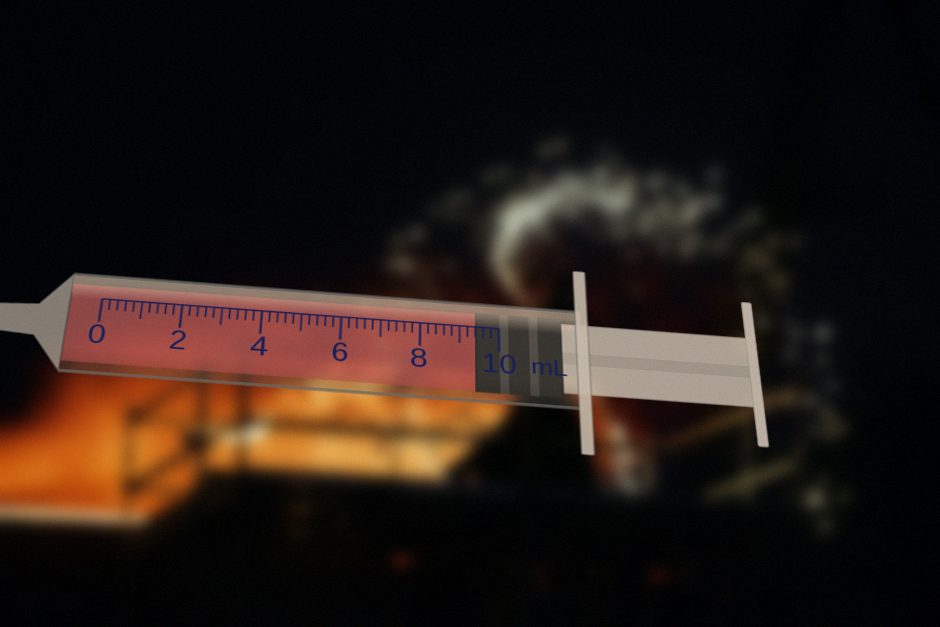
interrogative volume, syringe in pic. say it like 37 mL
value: 9.4 mL
